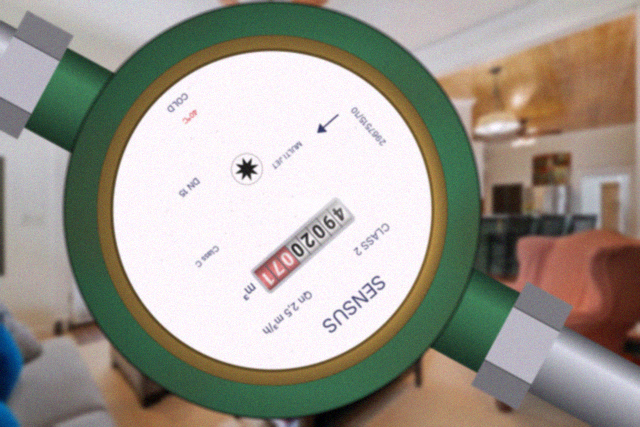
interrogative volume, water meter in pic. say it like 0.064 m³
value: 49020.071 m³
